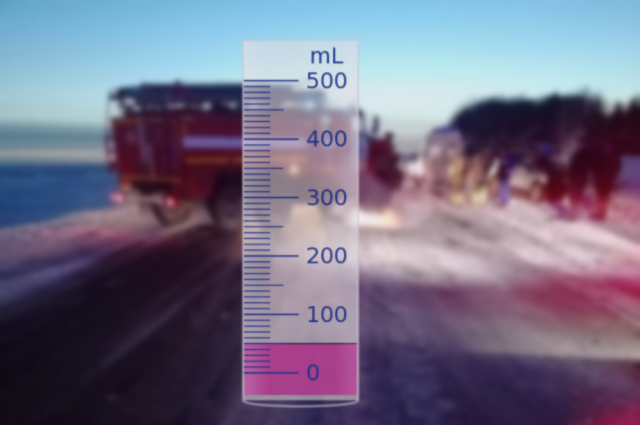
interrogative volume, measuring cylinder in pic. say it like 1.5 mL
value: 50 mL
